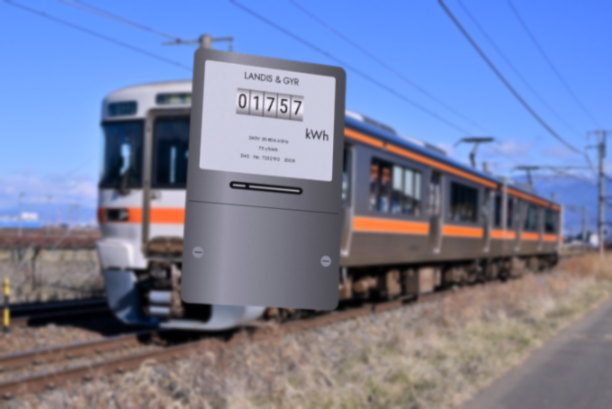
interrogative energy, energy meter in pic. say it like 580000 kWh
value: 1757 kWh
